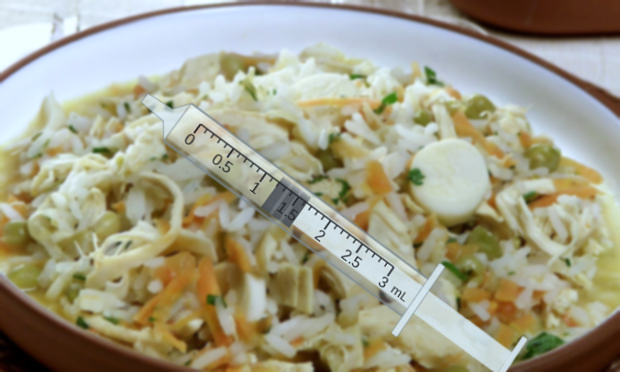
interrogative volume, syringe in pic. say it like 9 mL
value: 1.2 mL
